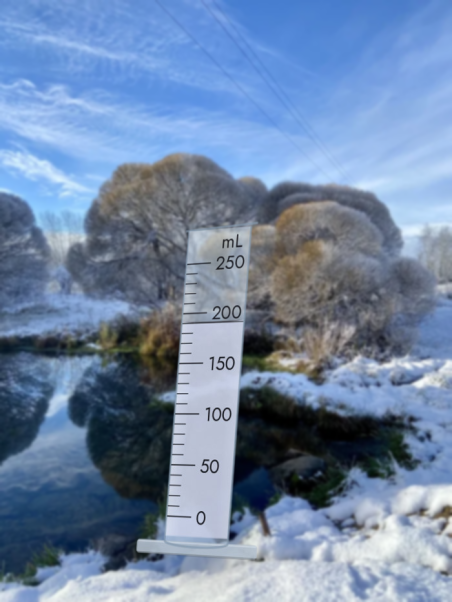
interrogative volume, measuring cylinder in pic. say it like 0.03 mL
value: 190 mL
